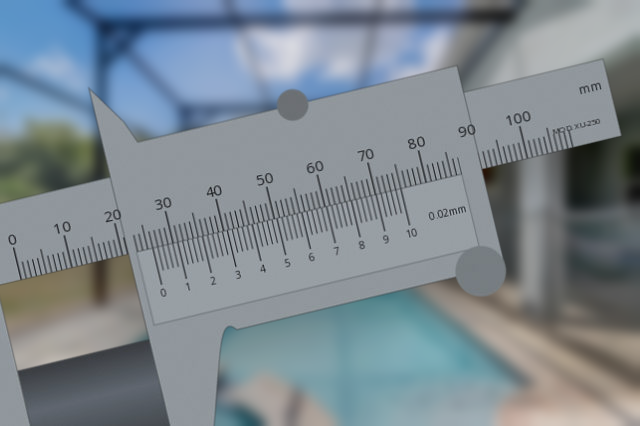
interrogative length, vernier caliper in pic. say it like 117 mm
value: 26.0 mm
